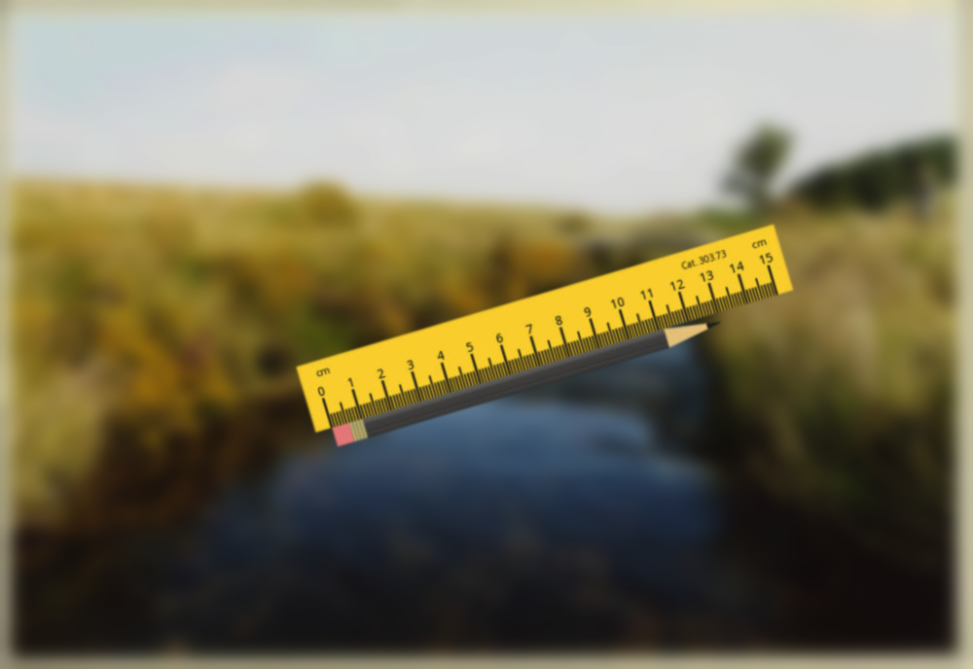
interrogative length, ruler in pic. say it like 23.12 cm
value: 13 cm
